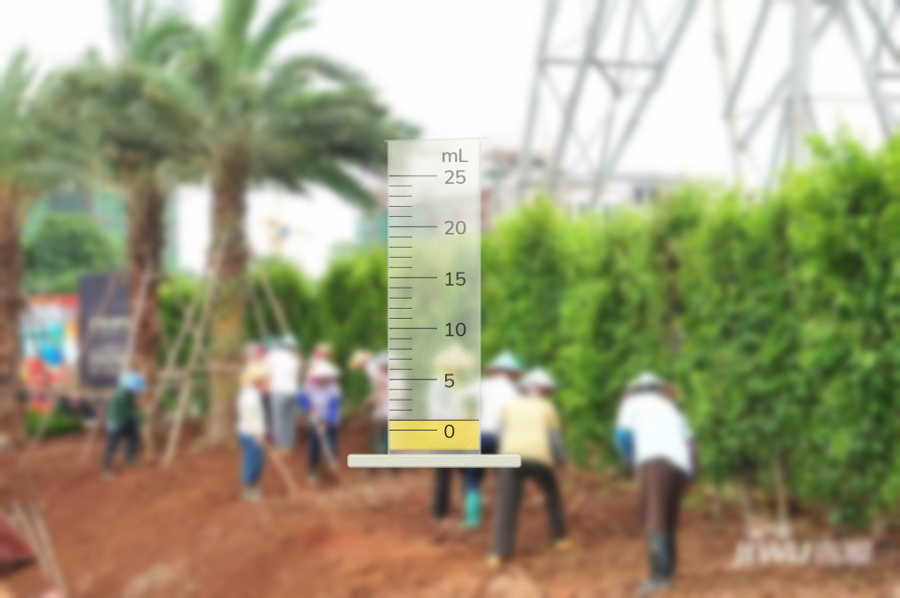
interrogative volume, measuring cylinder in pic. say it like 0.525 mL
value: 1 mL
